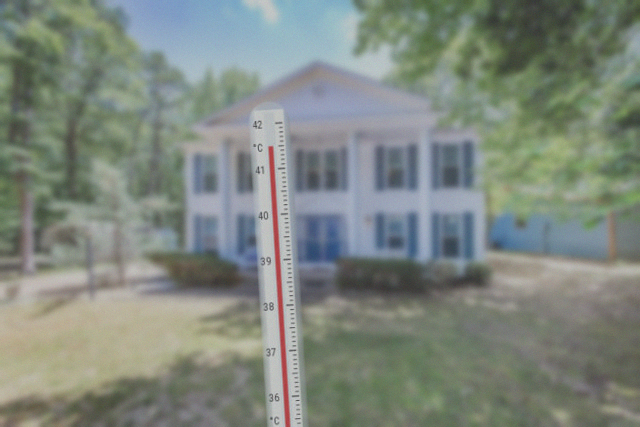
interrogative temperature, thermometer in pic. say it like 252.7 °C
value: 41.5 °C
